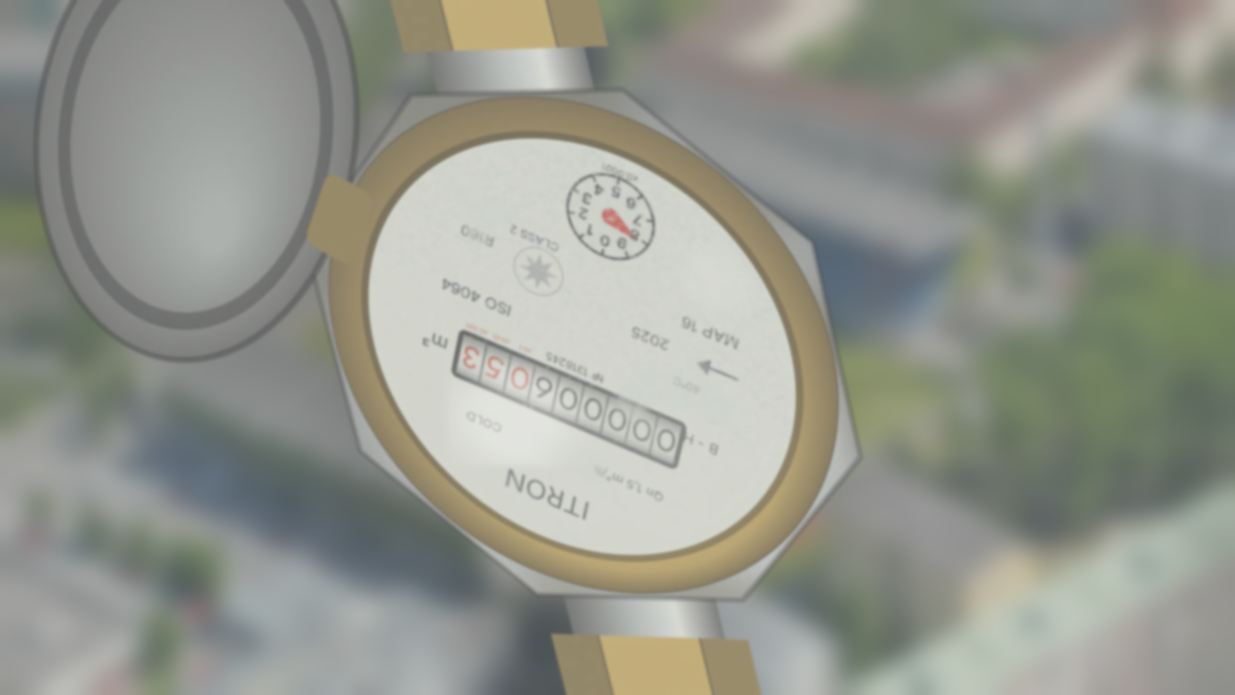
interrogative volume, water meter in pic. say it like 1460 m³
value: 6.0538 m³
